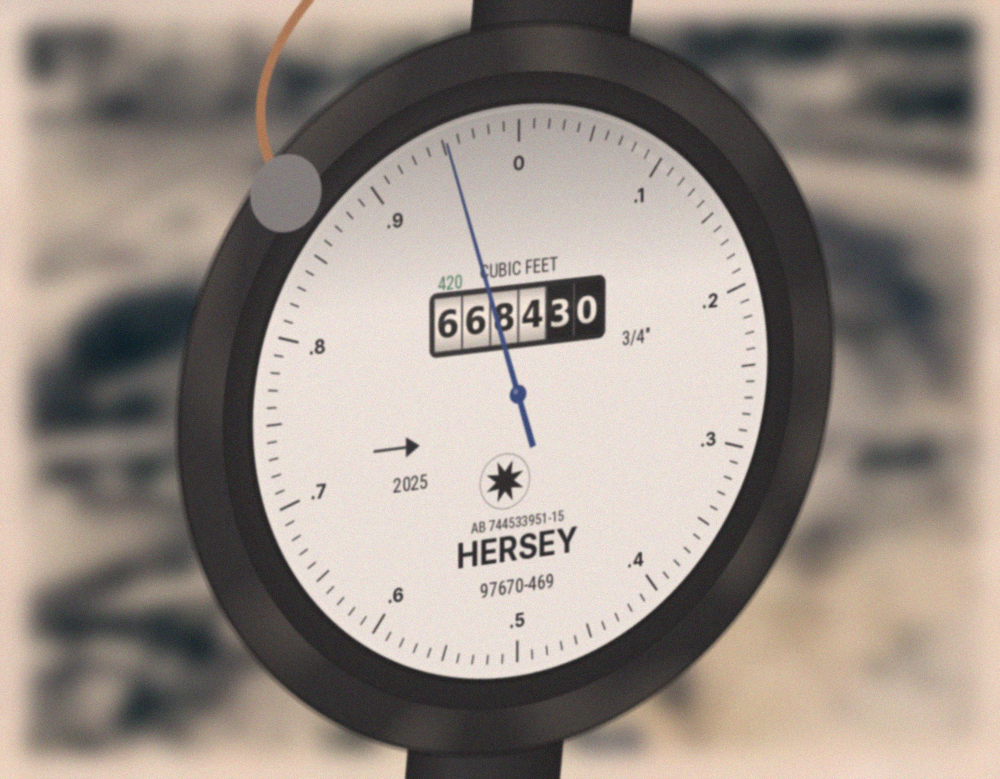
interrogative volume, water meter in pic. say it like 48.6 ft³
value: 668429.95 ft³
